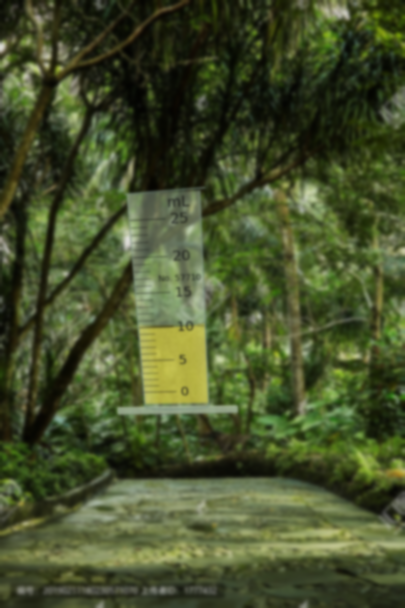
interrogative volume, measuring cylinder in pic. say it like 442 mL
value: 10 mL
